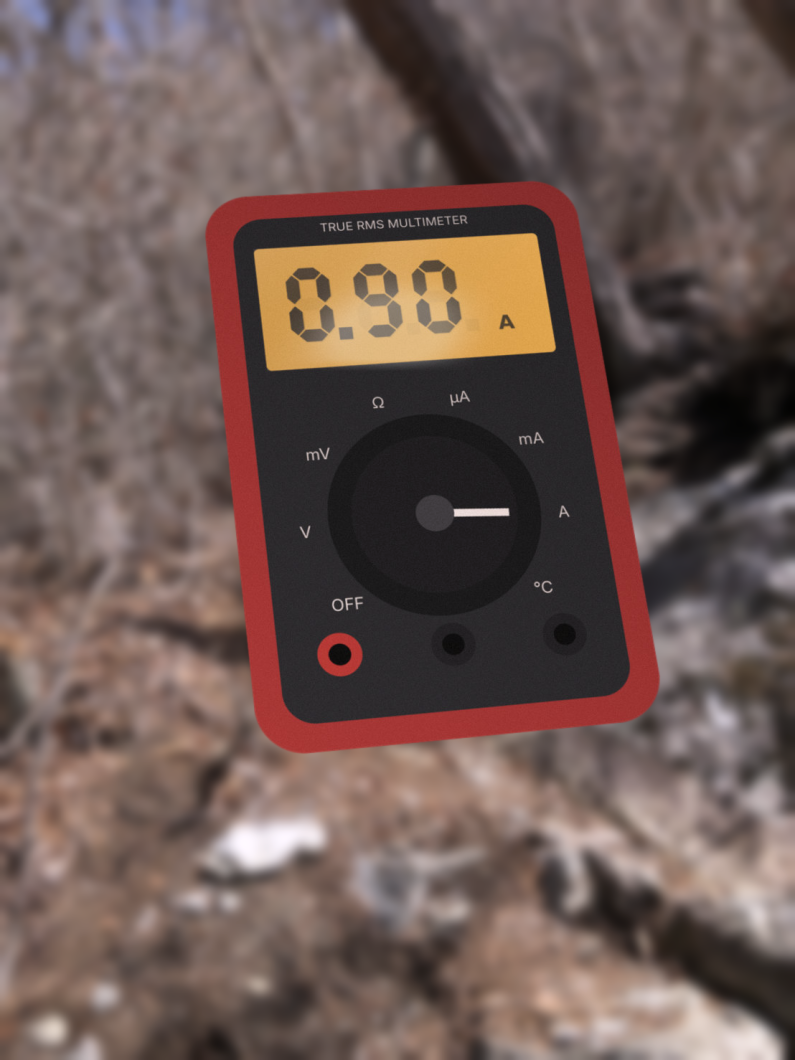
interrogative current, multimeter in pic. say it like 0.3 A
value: 0.90 A
